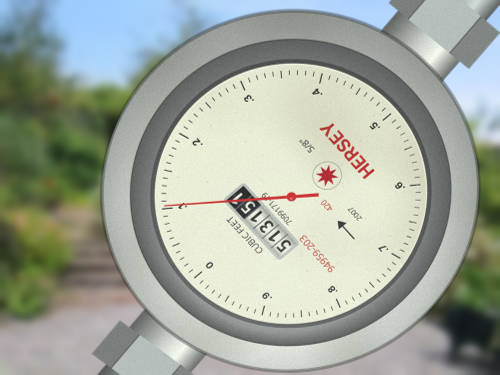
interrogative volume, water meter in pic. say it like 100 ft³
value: 513151.10 ft³
